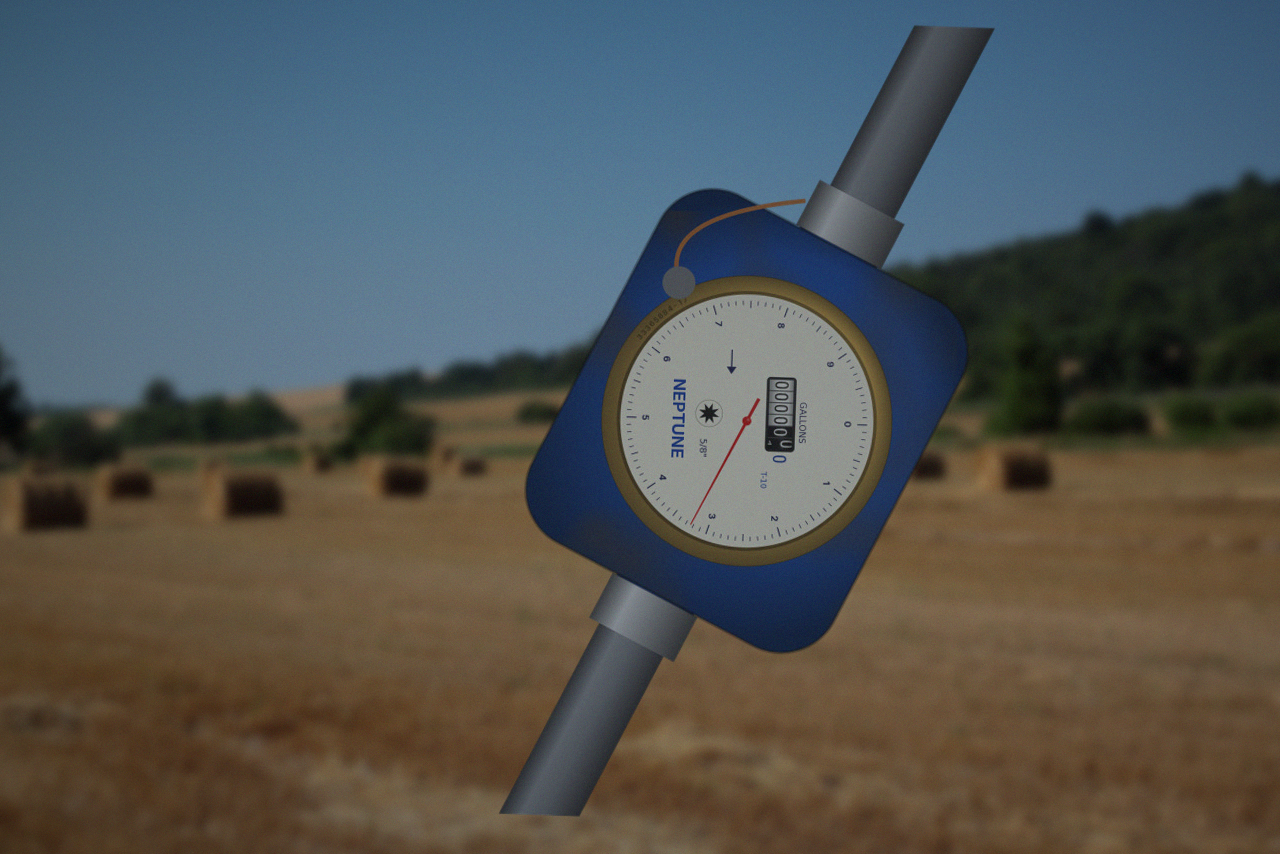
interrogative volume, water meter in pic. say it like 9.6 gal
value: 3.2 gal
